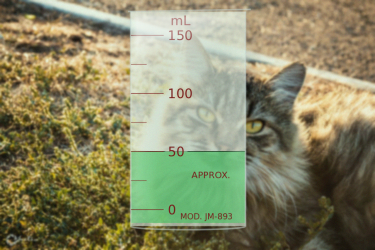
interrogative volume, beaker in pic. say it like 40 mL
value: 50 mL
